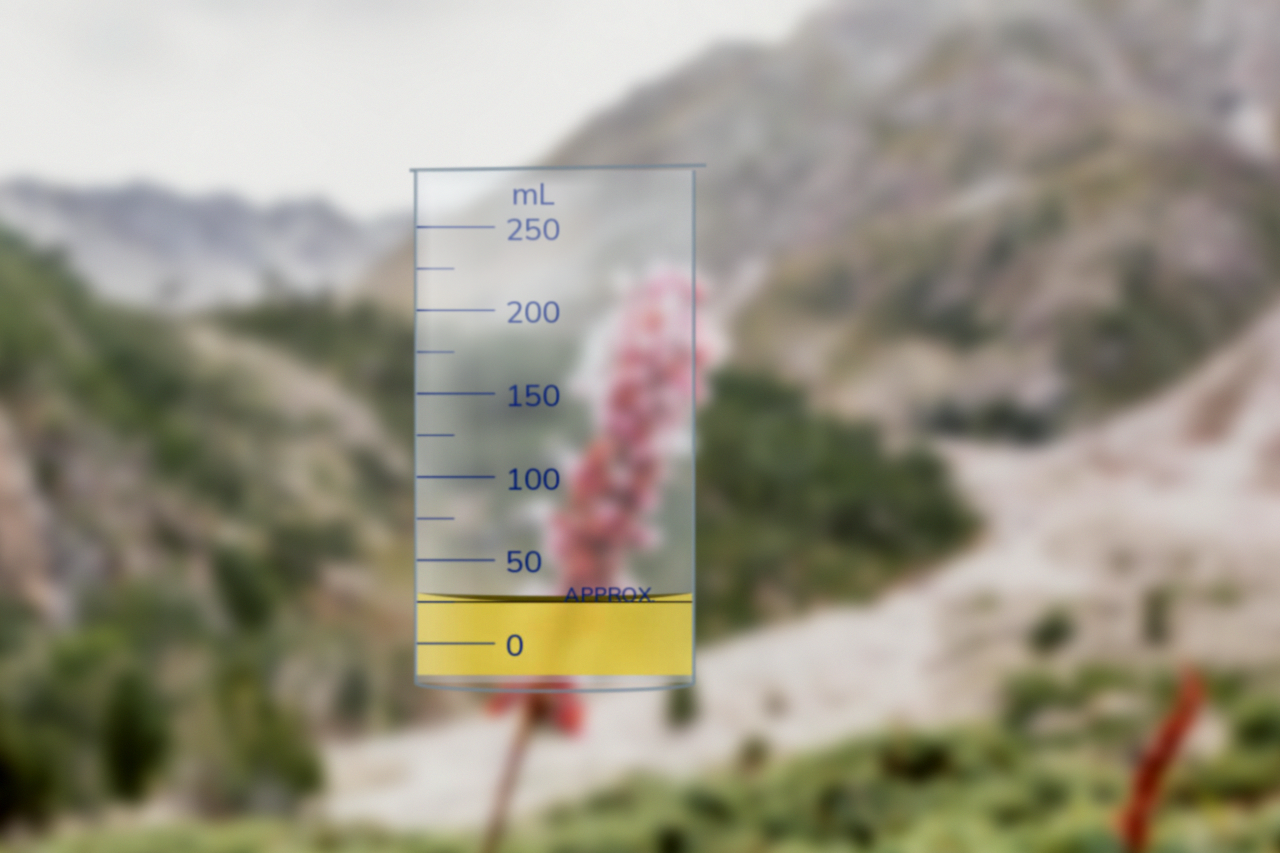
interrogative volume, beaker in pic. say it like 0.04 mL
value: 25 mL
